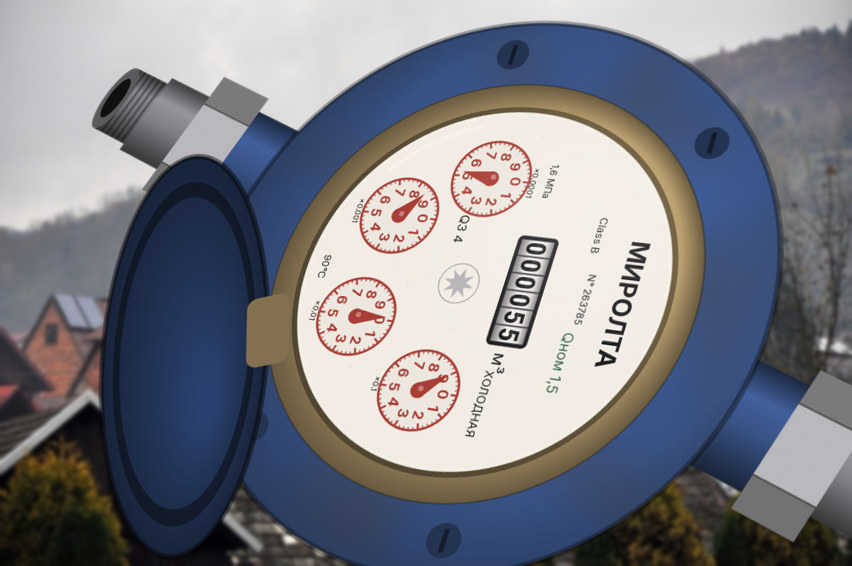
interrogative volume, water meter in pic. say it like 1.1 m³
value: 55.8985 m³
